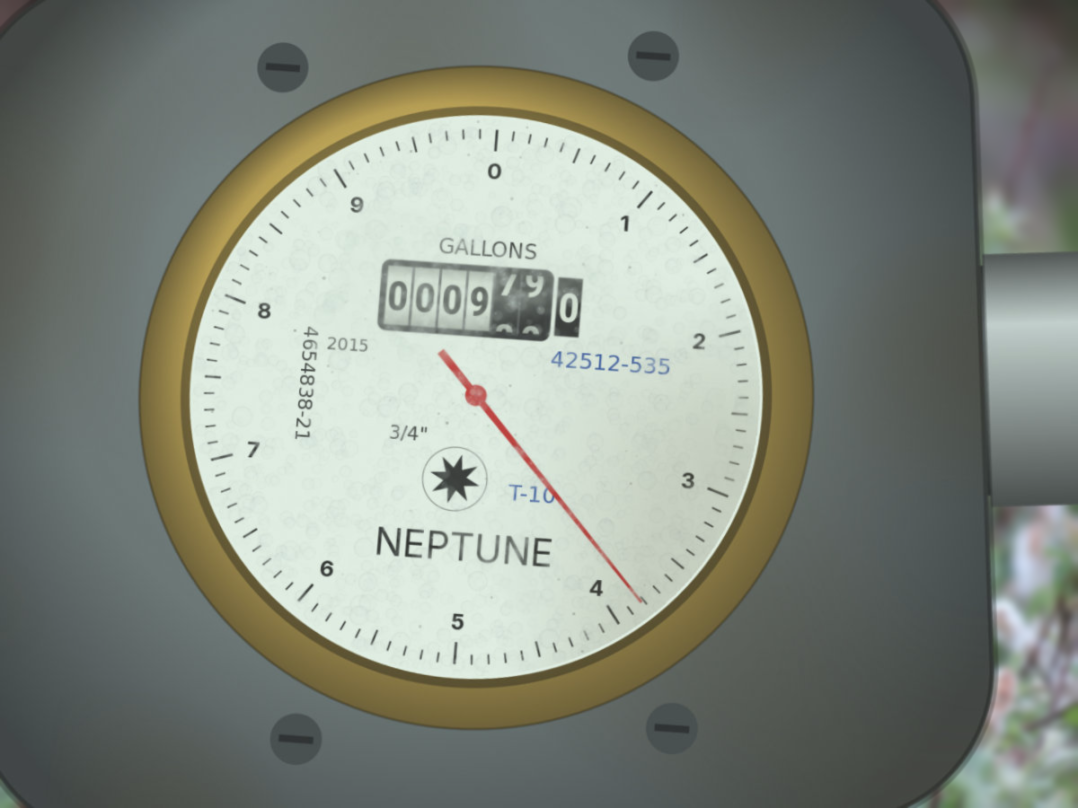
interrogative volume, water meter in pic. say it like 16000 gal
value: 9793.8 gal
